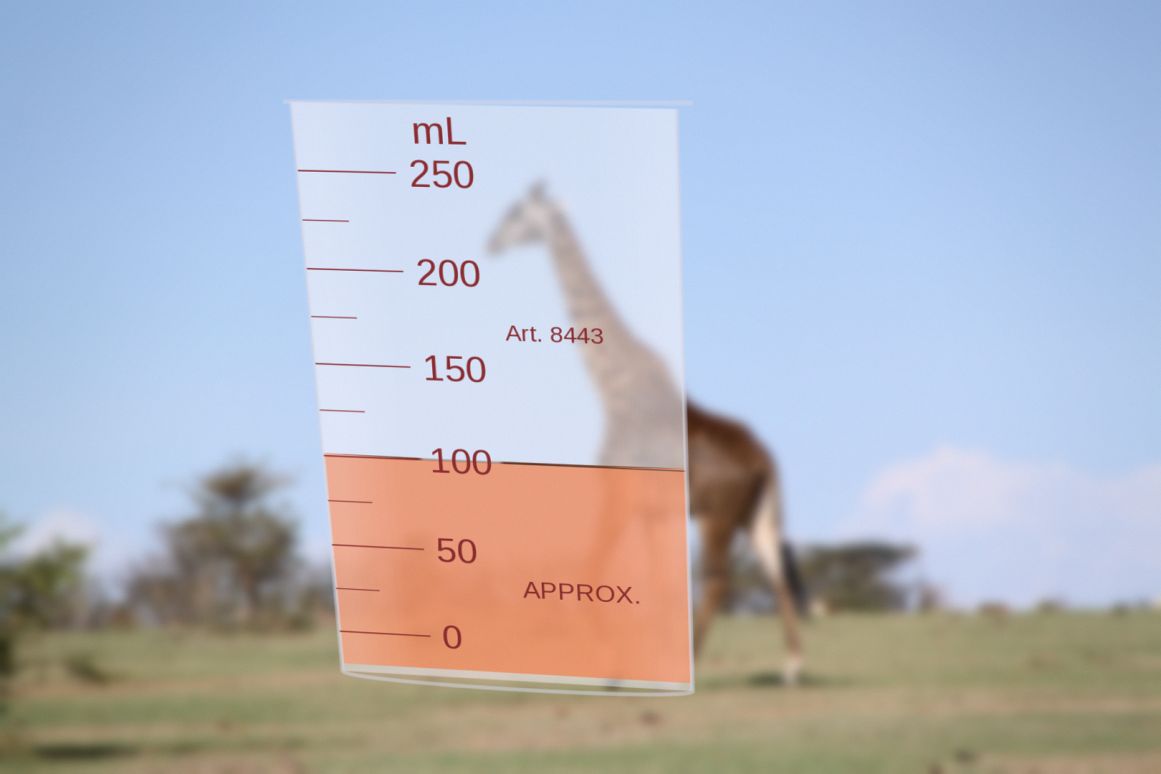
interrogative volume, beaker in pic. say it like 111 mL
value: 100 mL
